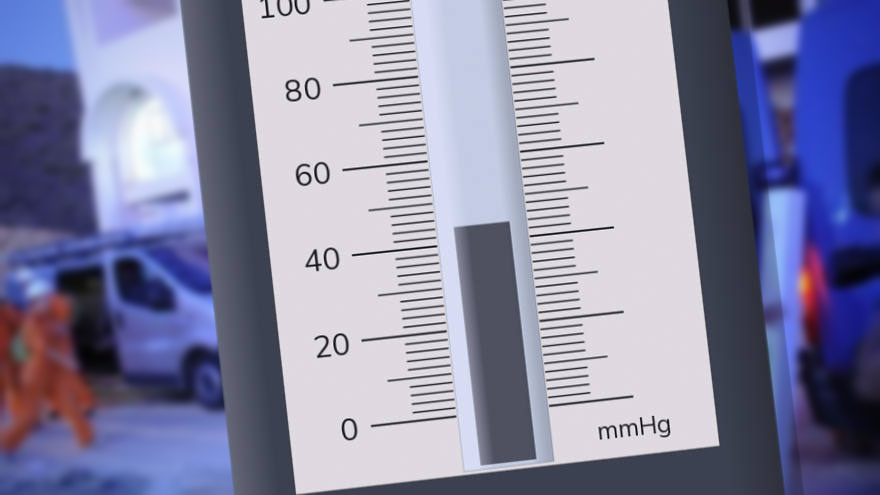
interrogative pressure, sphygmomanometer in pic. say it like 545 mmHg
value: 44 mmHg
